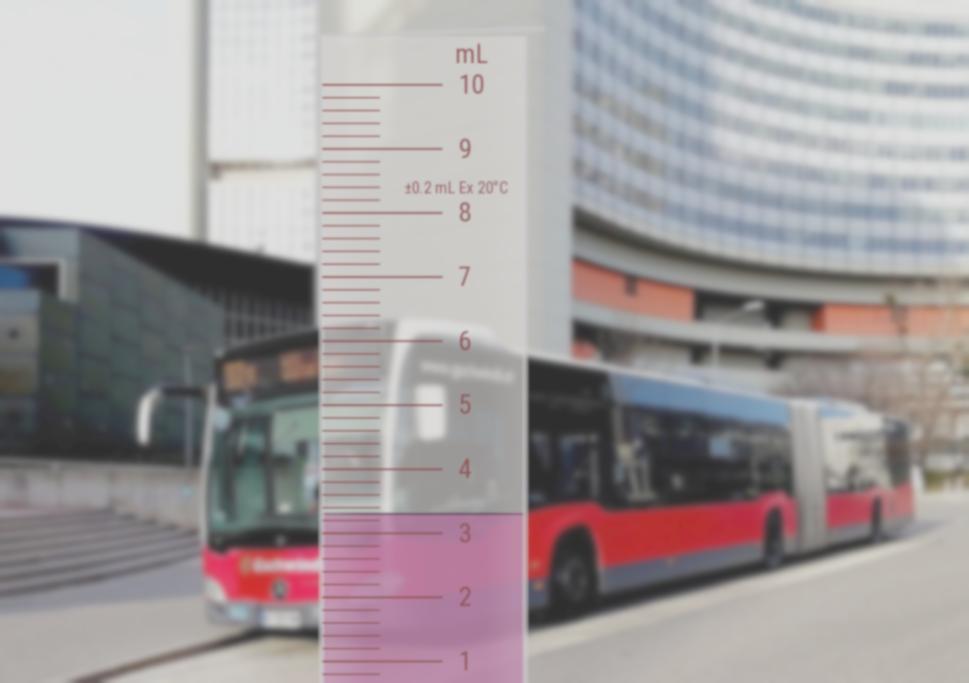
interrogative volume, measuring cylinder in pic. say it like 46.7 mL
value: 3.3 mL
